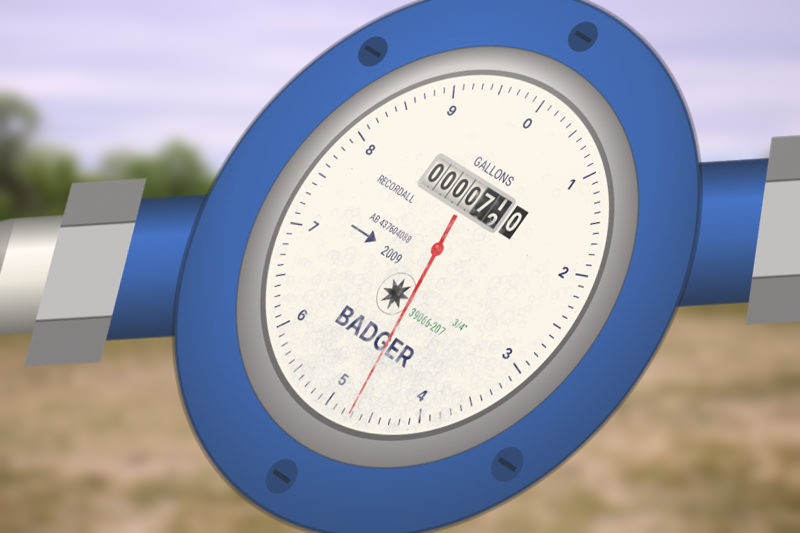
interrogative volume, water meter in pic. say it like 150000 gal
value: 714.7 gal
